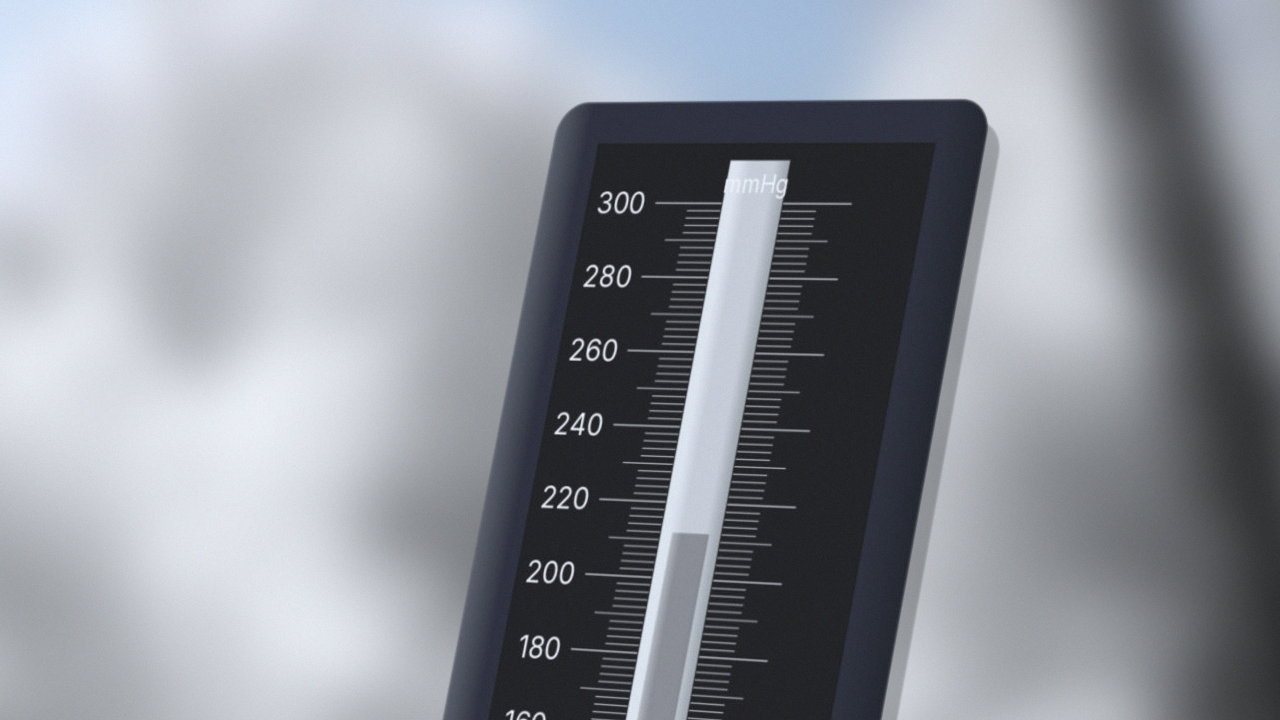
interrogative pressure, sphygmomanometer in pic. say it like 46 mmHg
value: 212 mmHg
